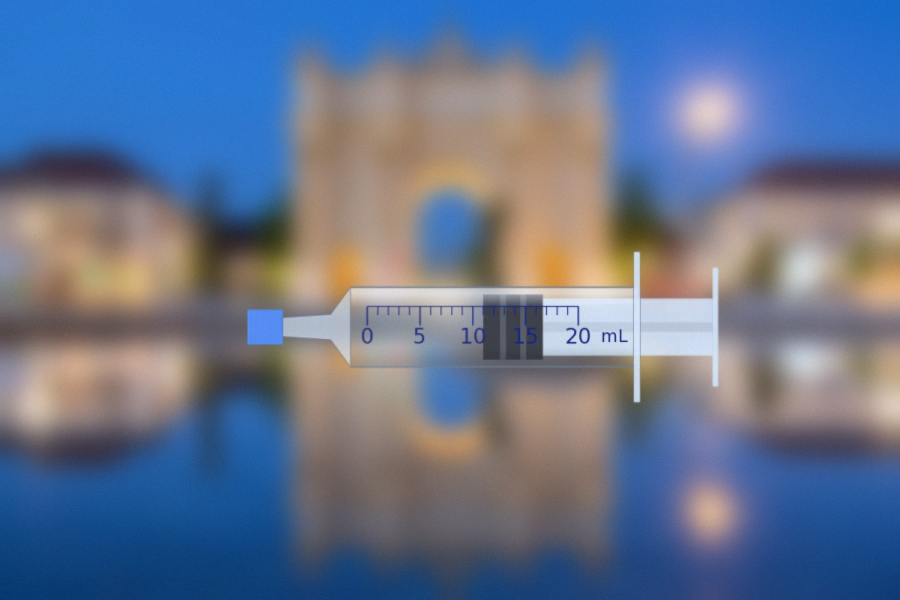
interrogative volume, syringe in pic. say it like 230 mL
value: 11 mL
